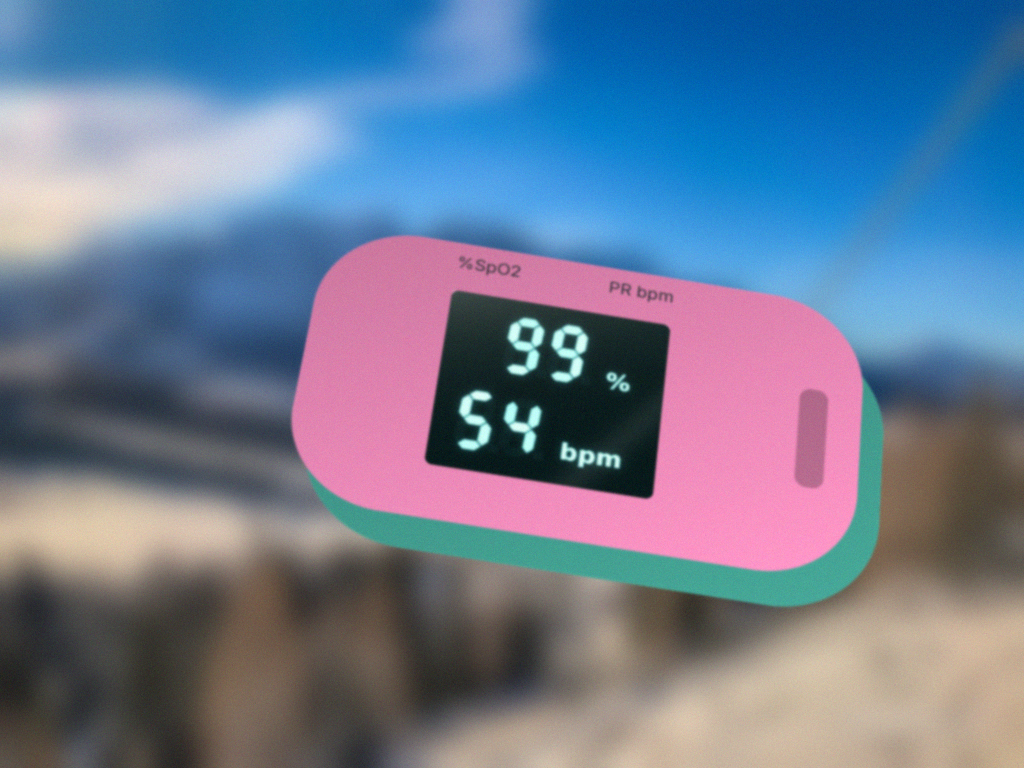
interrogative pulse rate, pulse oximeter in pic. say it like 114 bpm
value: 54 bpm
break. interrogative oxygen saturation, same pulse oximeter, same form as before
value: 99 %
